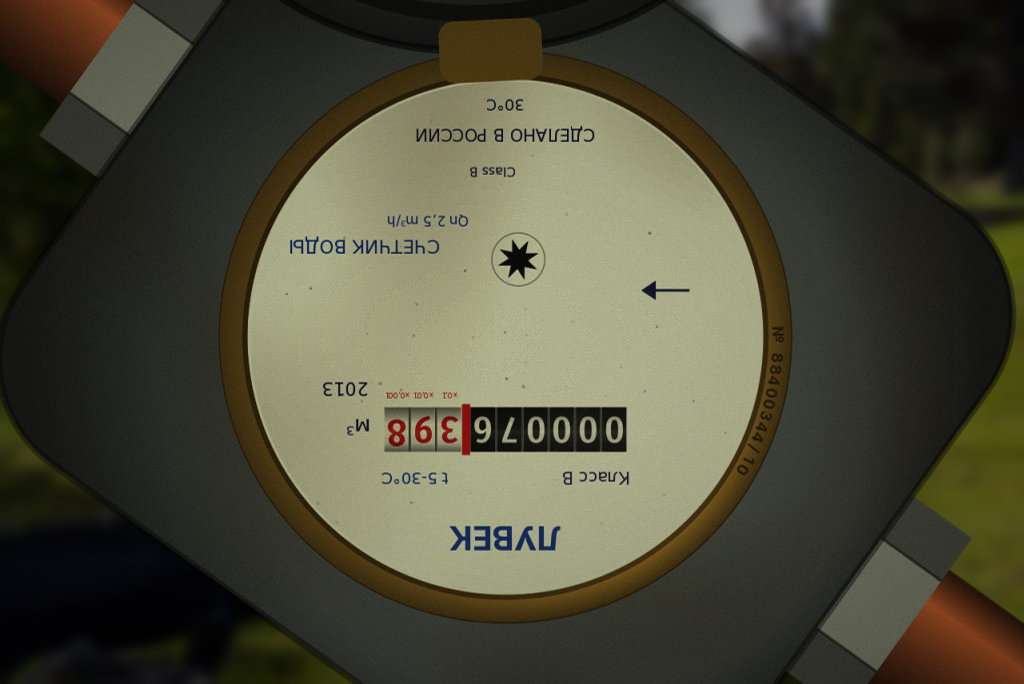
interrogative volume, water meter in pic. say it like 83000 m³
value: 76.398 m³
